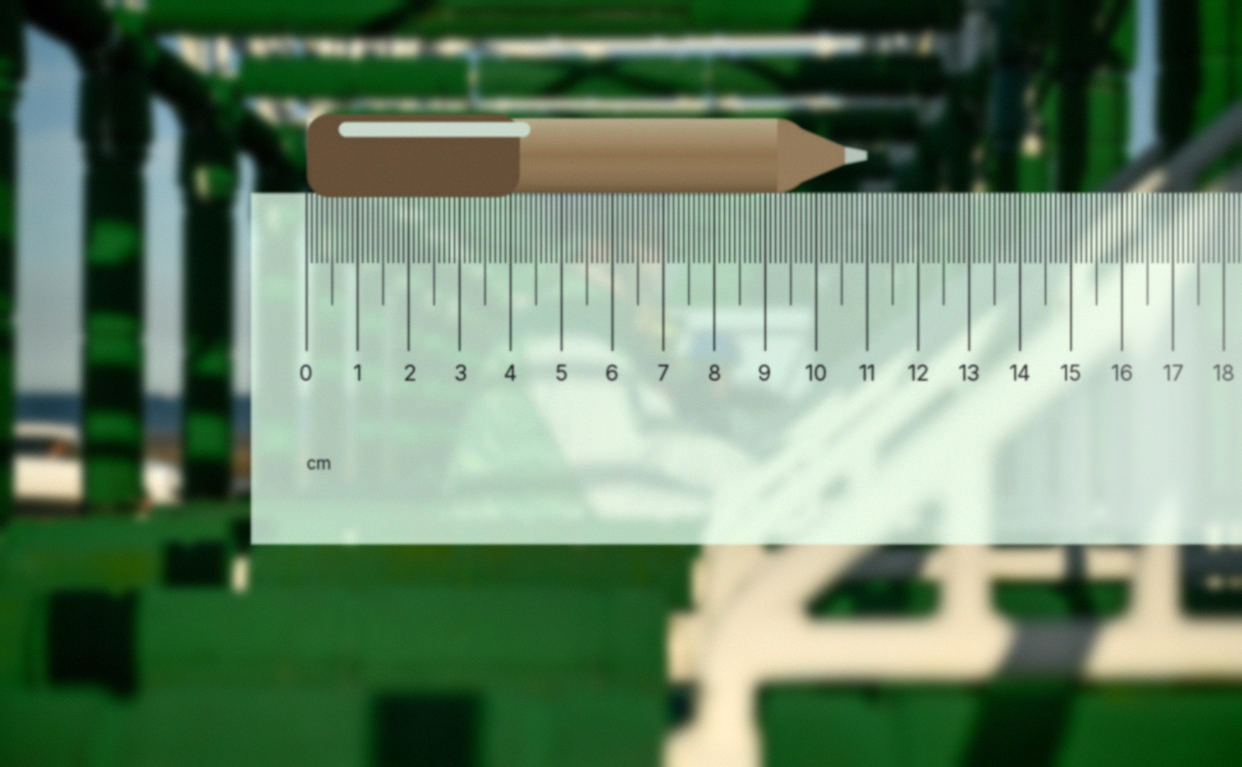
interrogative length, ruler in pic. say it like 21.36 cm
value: 11 cm
